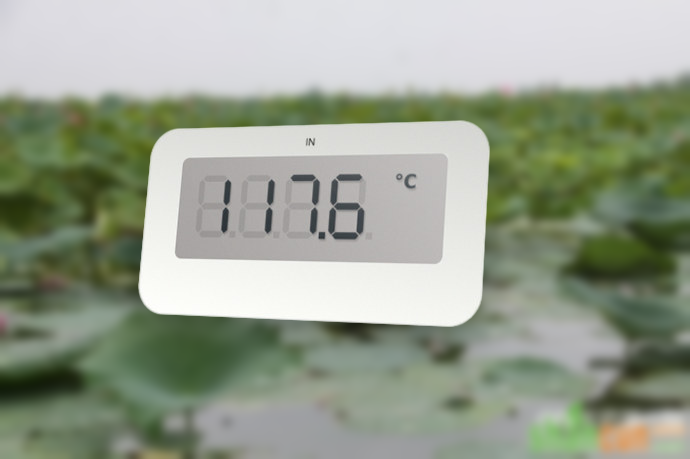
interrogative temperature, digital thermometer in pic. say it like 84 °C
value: 117.6 °C
